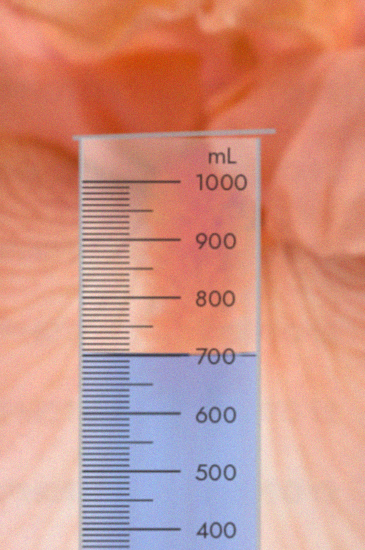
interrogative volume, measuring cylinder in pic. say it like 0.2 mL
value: 700 mL
